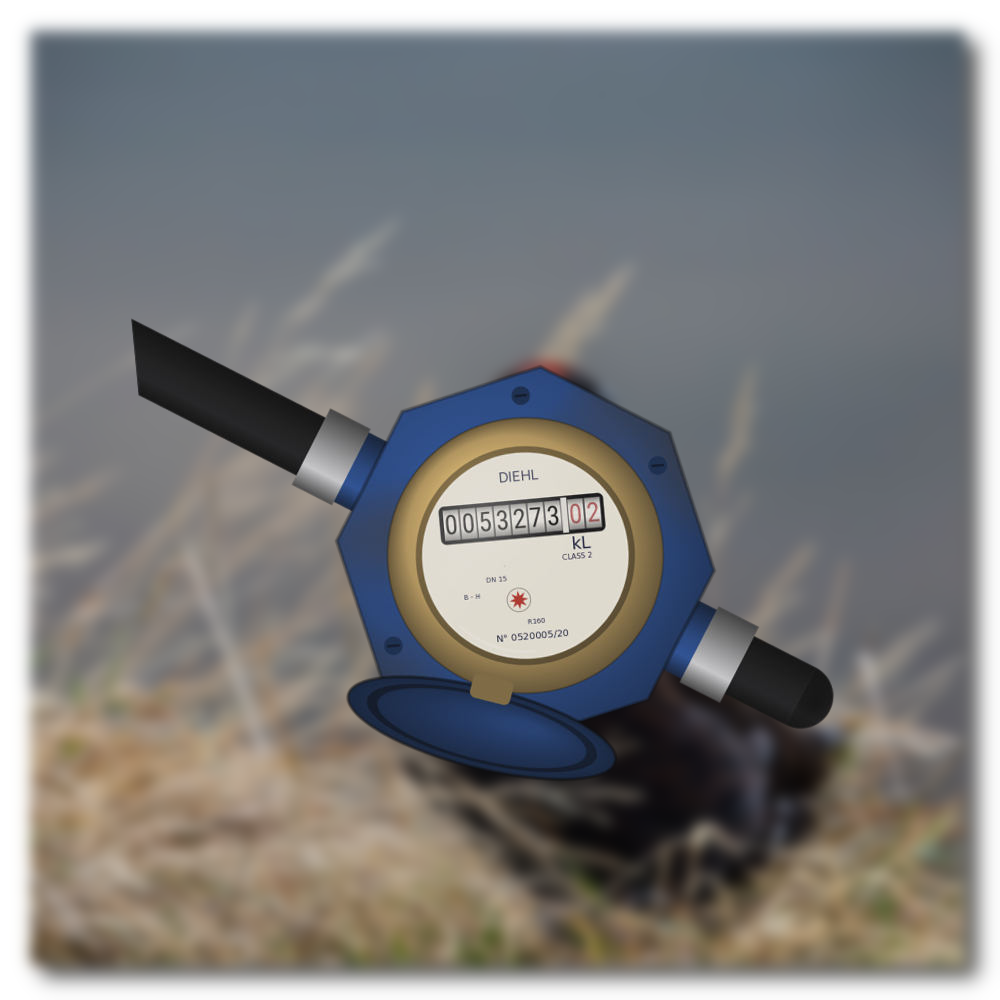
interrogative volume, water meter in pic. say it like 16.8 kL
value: 53273.02 kL
